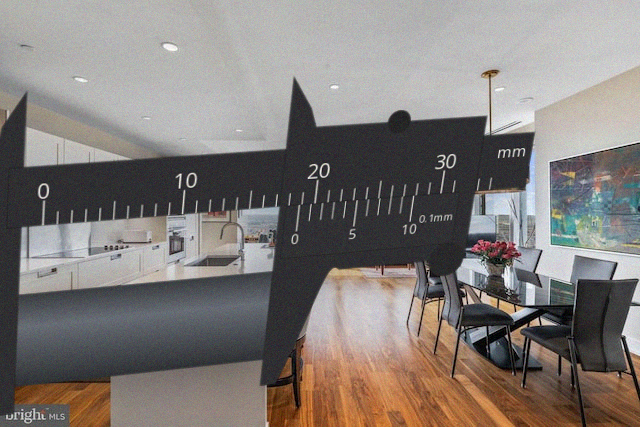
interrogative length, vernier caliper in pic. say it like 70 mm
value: 18.8 mm
